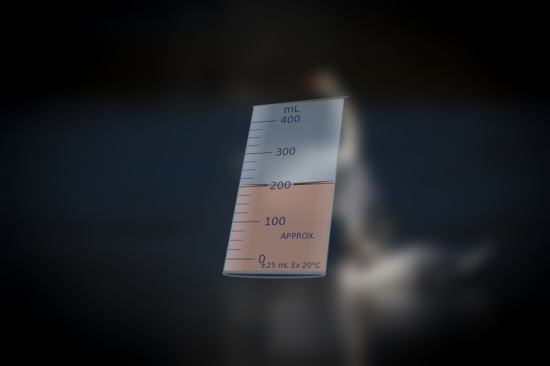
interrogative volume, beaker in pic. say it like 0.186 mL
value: 200 mL
